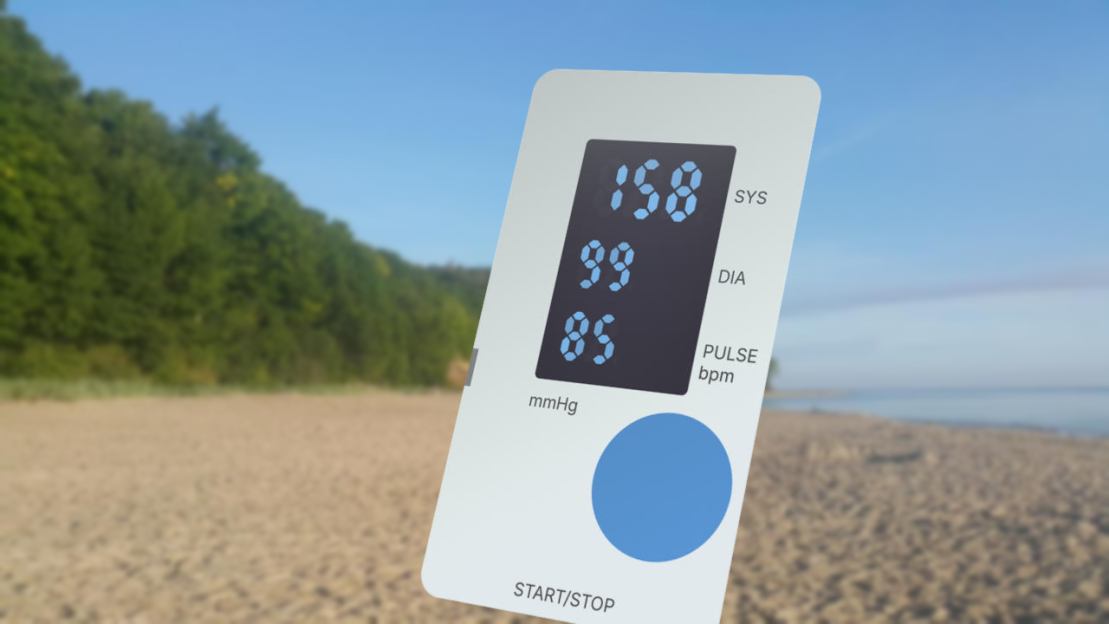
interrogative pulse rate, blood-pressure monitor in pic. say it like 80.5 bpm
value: 85 bpm
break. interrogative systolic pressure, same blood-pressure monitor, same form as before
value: 158 mmHg
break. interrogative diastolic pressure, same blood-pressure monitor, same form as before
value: 99 mmHg
